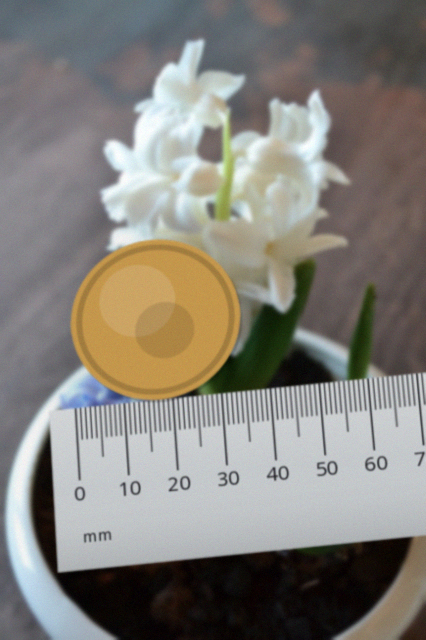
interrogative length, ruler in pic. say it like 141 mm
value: 35 mm
